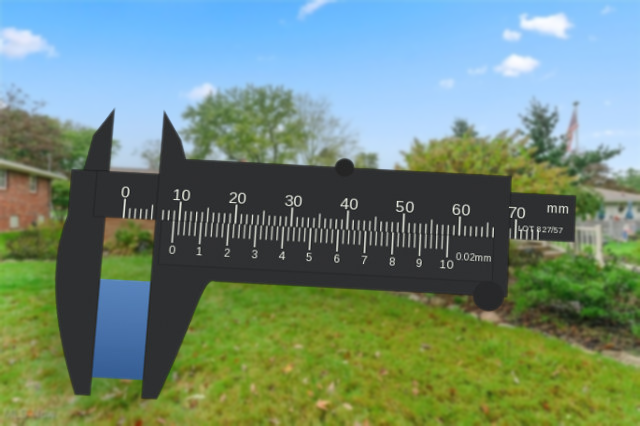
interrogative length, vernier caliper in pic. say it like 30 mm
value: 9.0 mm
